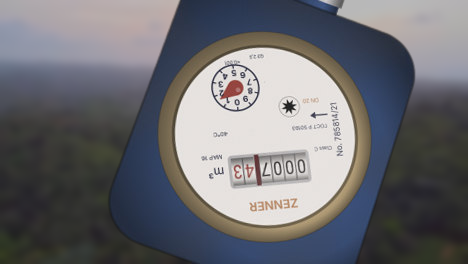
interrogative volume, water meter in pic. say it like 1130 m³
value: 7.431 m³
